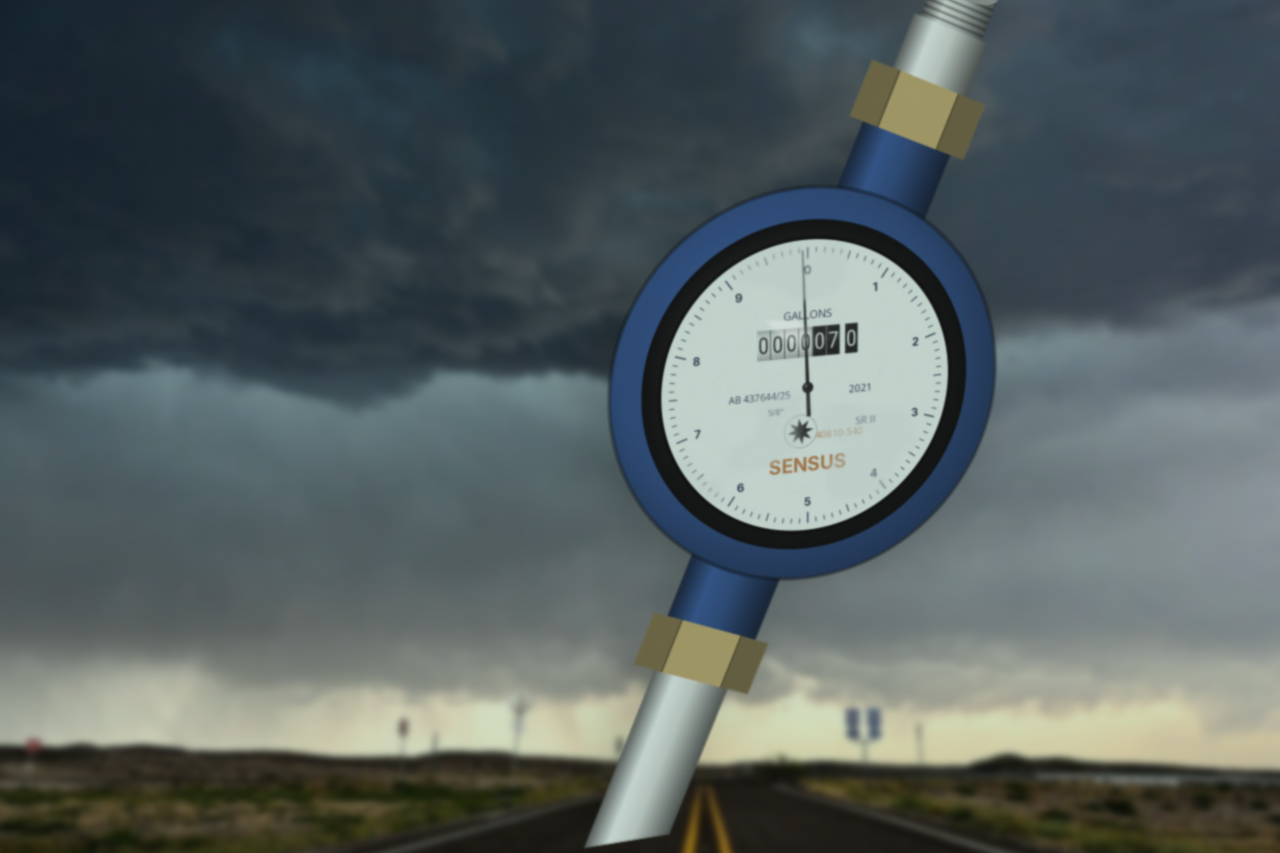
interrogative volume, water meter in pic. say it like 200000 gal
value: 69.9 gal
